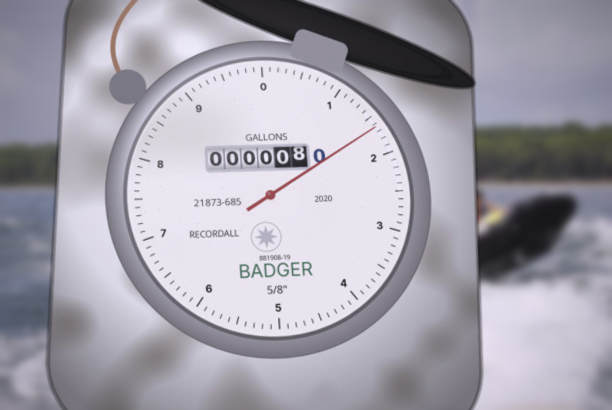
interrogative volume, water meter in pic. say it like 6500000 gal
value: 81.6 gal
